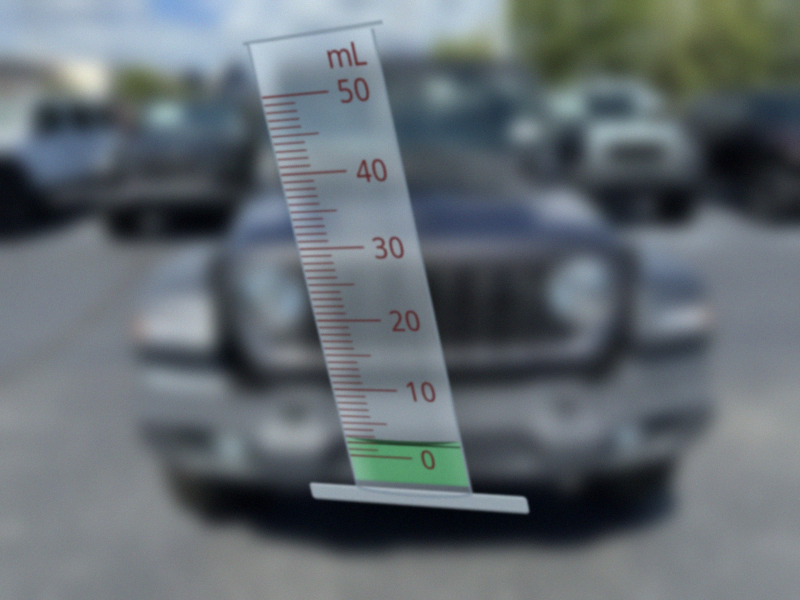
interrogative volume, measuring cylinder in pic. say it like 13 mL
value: 2 mL
